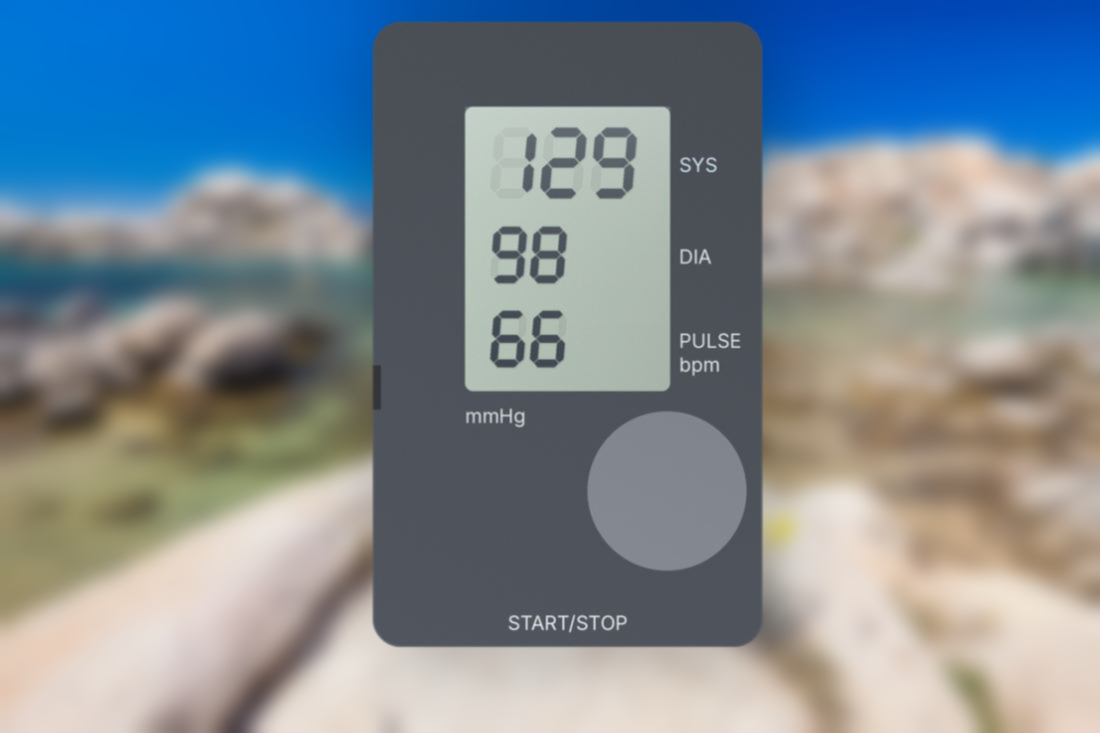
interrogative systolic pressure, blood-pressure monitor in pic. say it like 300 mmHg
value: 129 mmHg
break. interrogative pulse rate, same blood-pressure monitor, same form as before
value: 66 bpm
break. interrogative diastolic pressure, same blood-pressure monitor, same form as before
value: 98 mmHg
